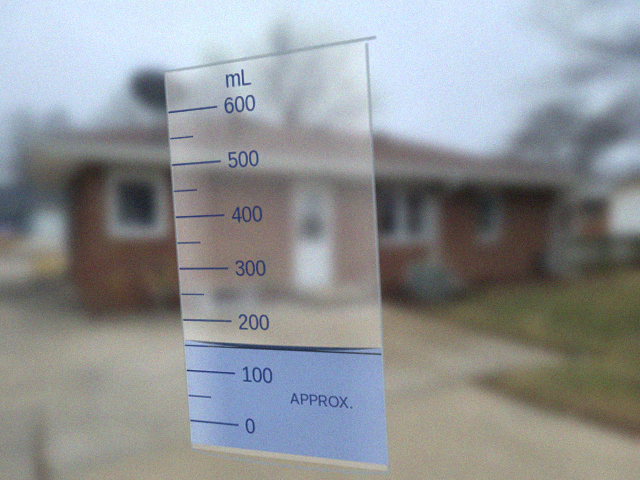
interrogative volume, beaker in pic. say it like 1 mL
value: 150 mL
